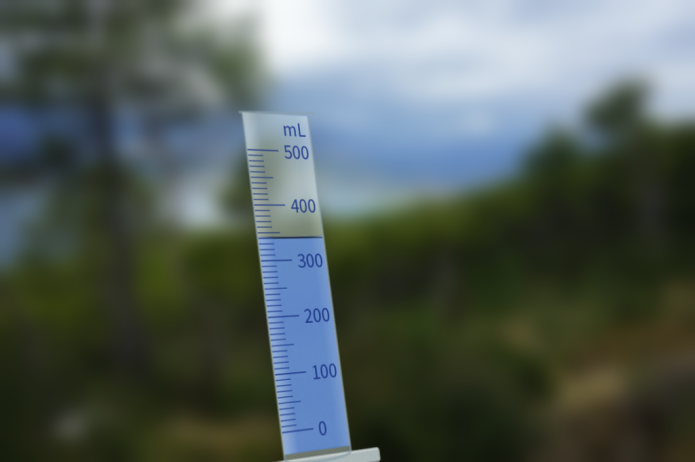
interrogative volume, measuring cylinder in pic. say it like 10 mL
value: 340 mL
